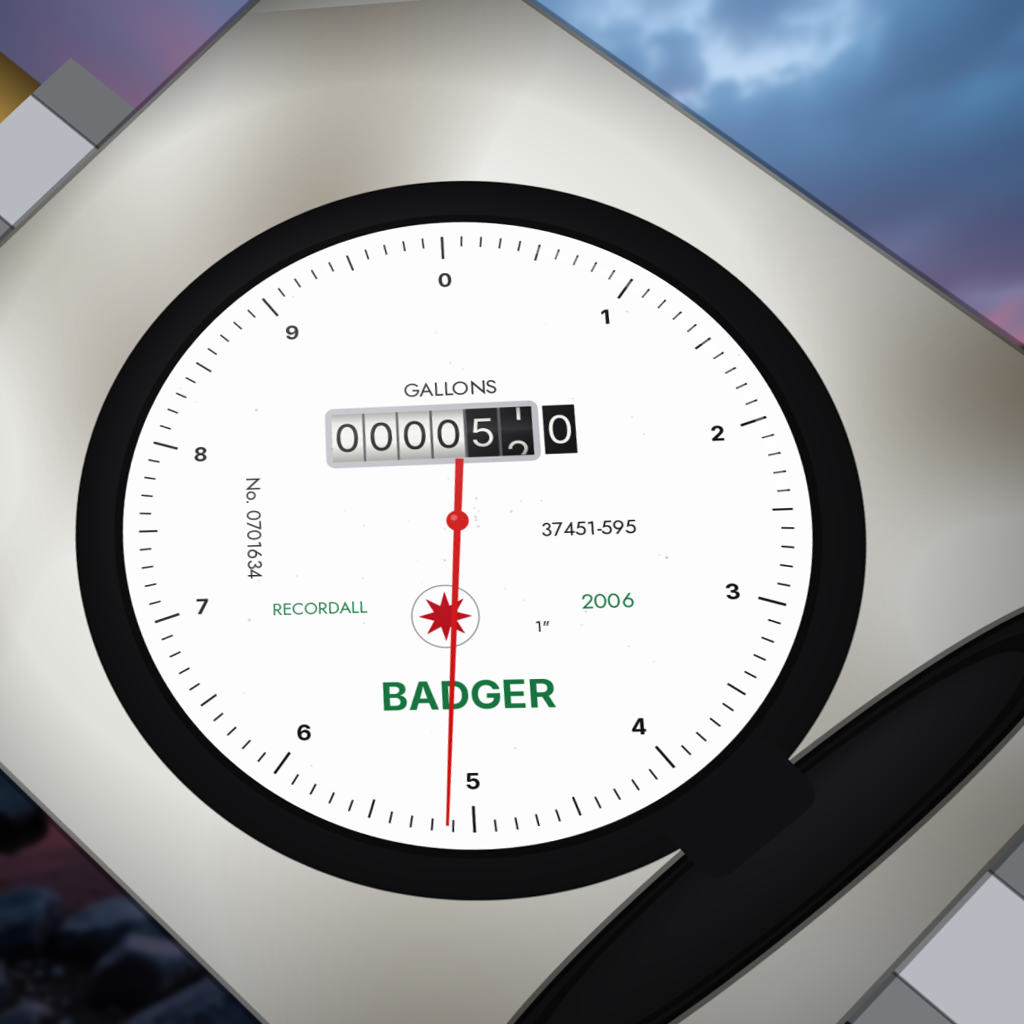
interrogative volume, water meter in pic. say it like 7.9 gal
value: 515.1 gal
